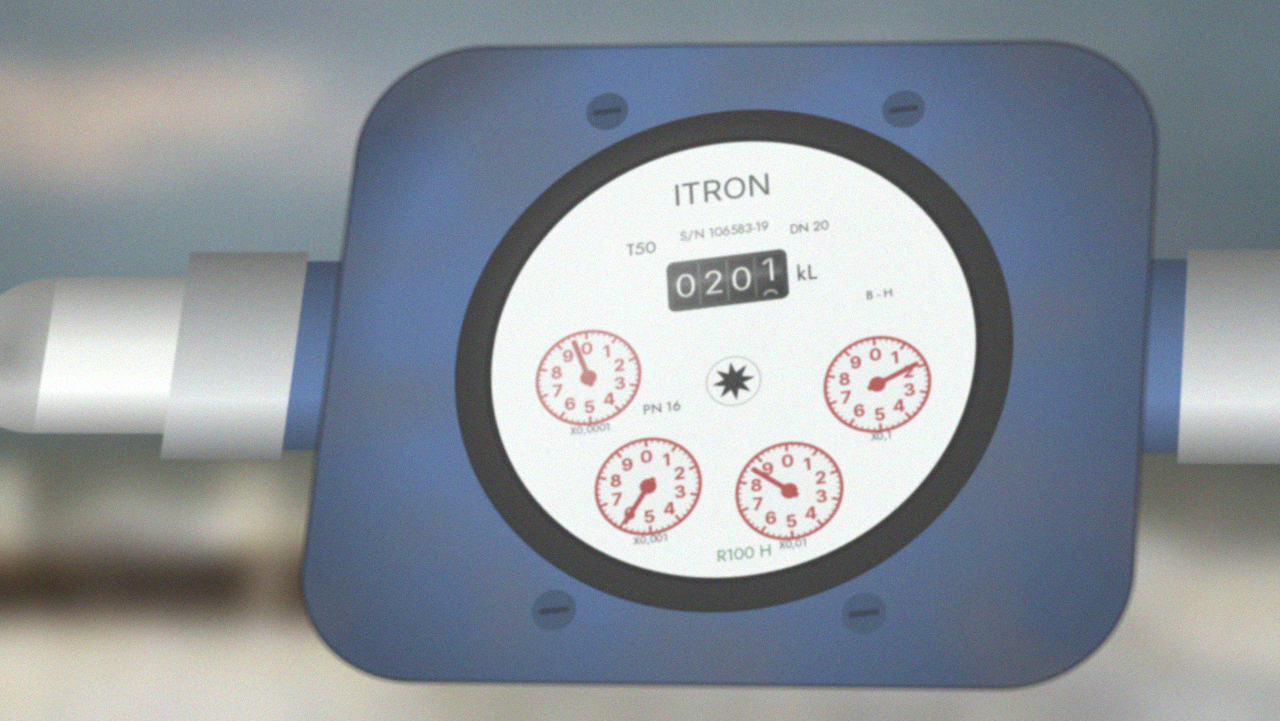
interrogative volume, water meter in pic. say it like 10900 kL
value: 201.1859 kL
